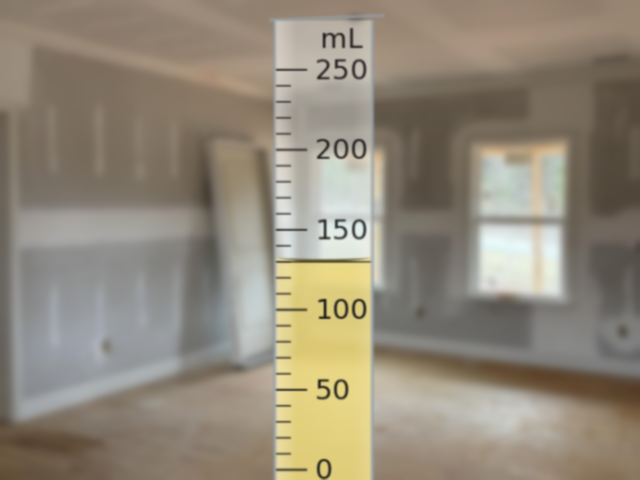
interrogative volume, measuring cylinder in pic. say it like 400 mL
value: 130 mL
